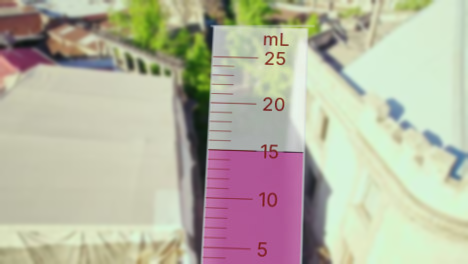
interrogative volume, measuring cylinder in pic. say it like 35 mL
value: 15 mL
